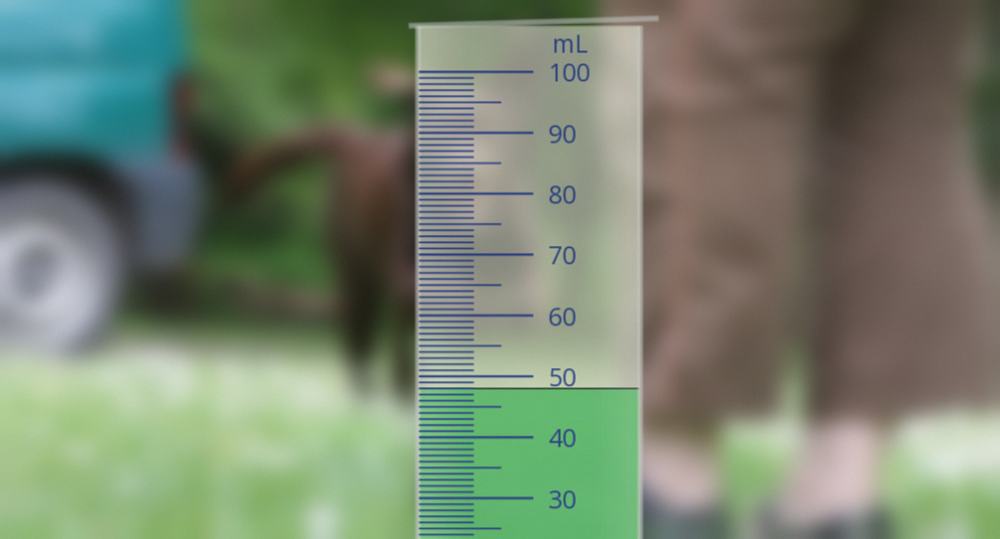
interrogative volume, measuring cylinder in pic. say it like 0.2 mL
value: 48 mL
